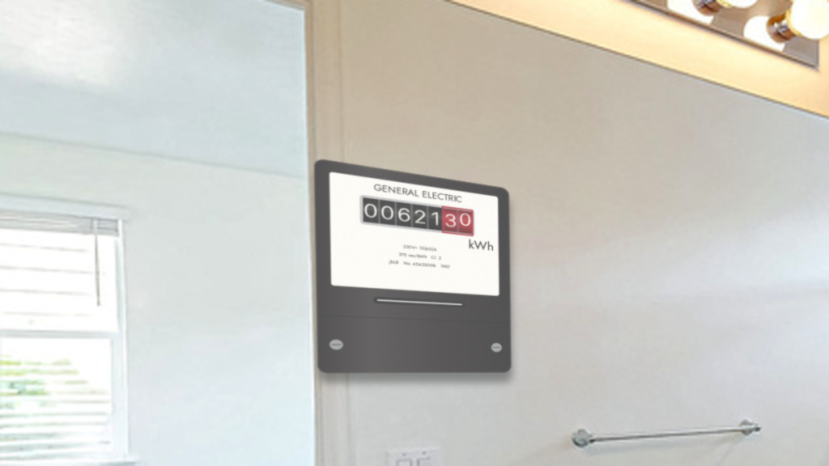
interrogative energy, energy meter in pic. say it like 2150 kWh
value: 621.30 kWh
